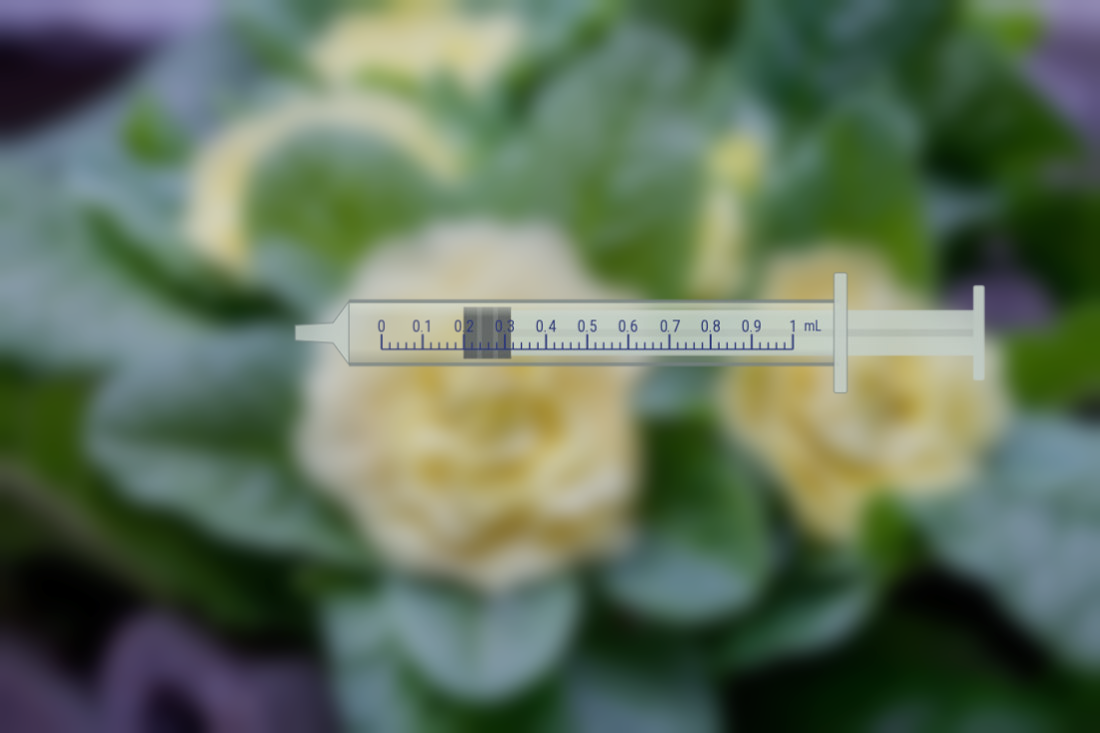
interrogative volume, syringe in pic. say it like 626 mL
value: 0.2 mL
